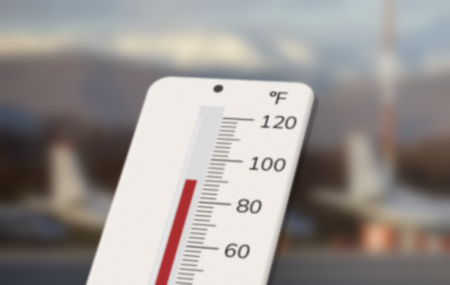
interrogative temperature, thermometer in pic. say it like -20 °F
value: 90 °F
